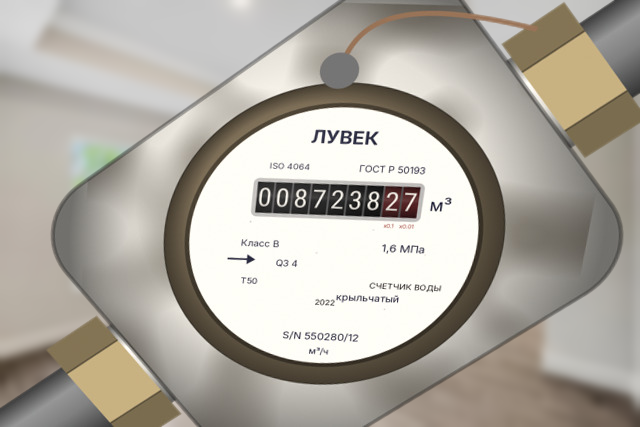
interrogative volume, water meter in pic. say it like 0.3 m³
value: 87238.27 m³
